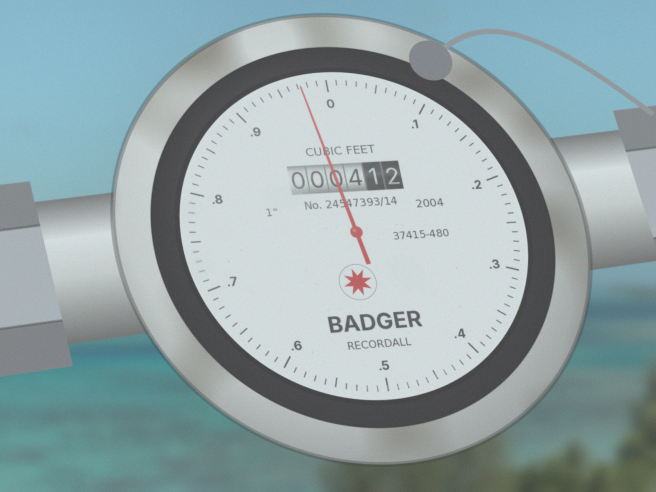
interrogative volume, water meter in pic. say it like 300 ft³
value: 411.97 ft³
